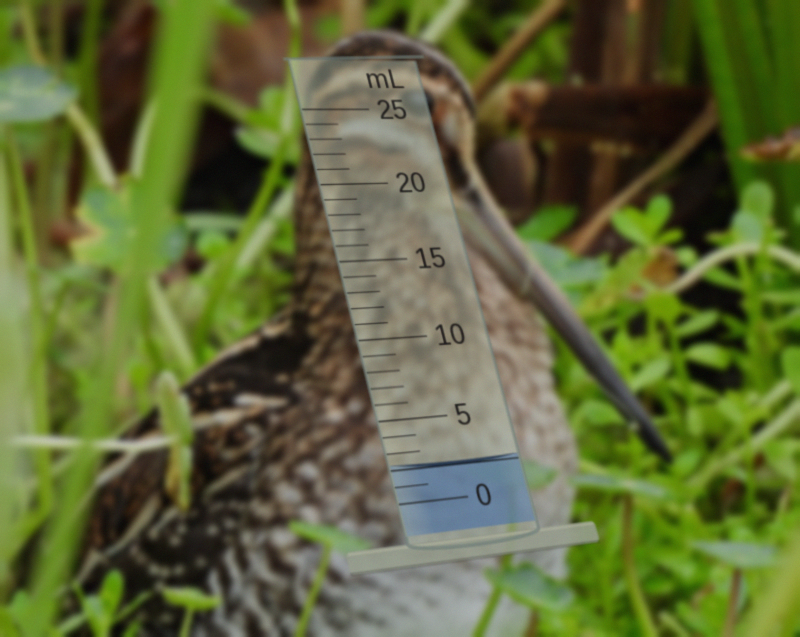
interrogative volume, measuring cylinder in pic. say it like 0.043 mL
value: 2 mL
